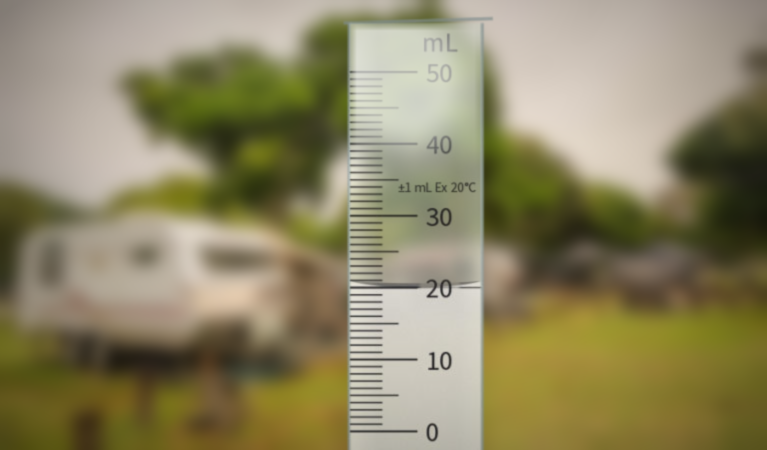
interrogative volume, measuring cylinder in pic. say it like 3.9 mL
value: 20 mL
